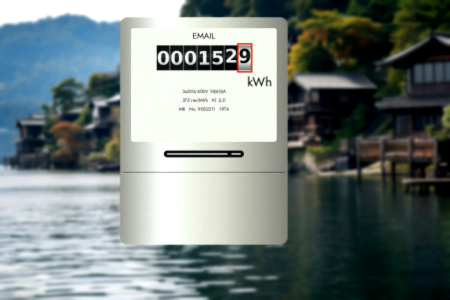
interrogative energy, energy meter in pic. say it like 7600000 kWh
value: 152.9 kWh
